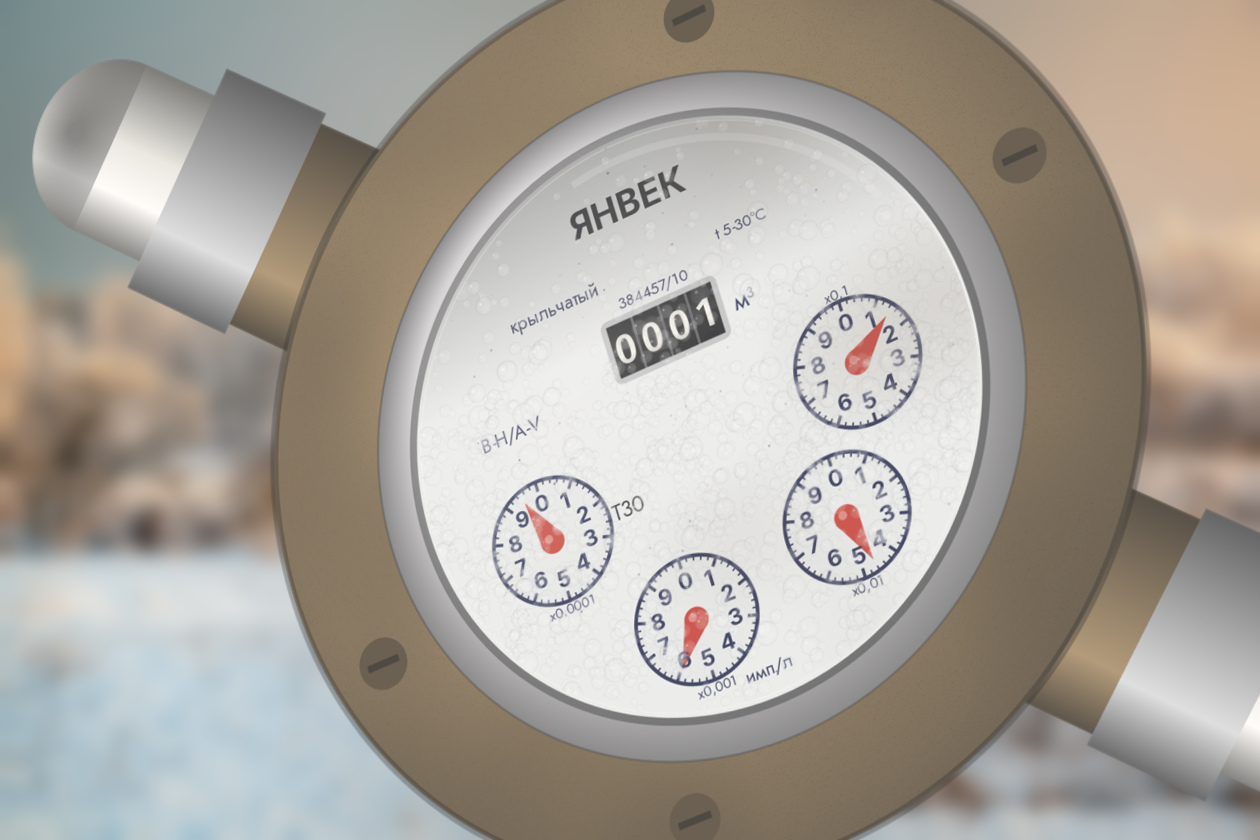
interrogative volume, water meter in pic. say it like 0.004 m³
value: 1.1459 m³
